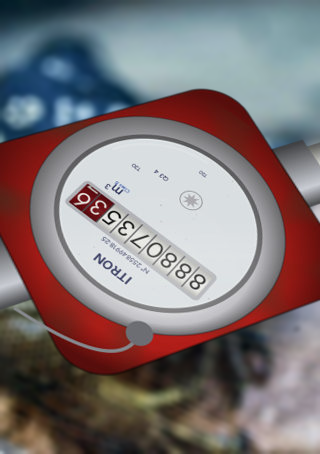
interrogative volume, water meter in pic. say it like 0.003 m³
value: 8880735.36 m³
